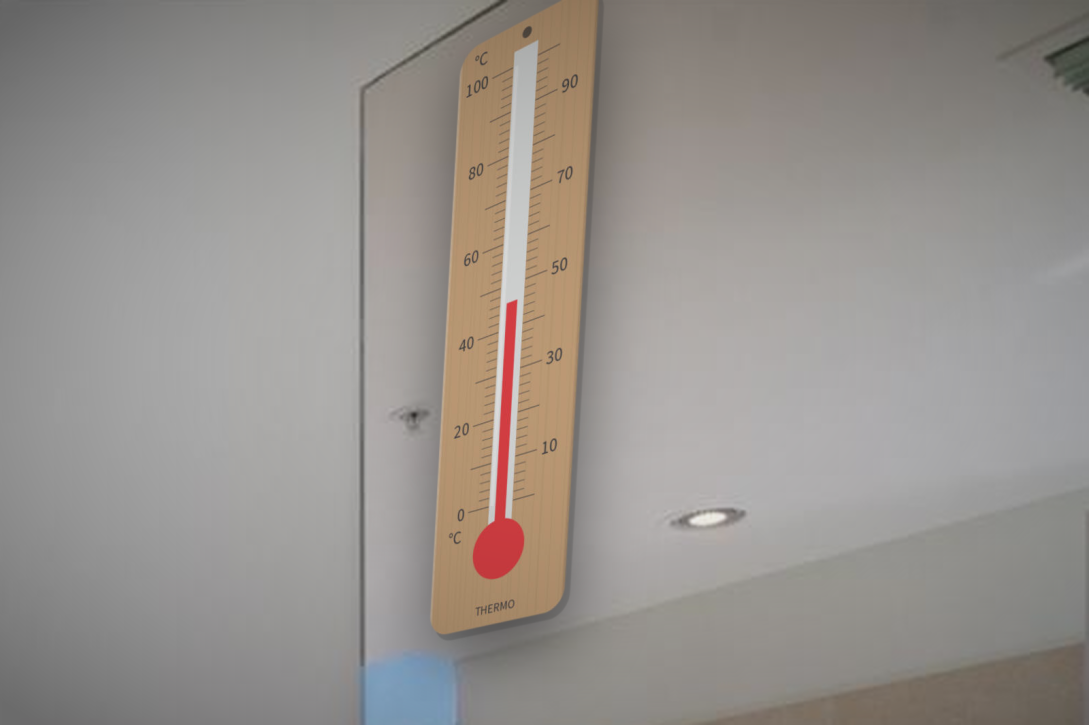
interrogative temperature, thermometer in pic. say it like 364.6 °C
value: 46 °C
